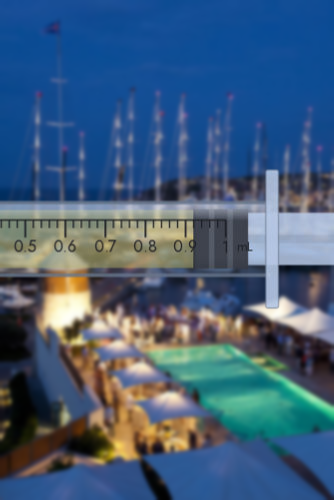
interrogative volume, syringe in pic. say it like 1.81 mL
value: 0.92 mL
